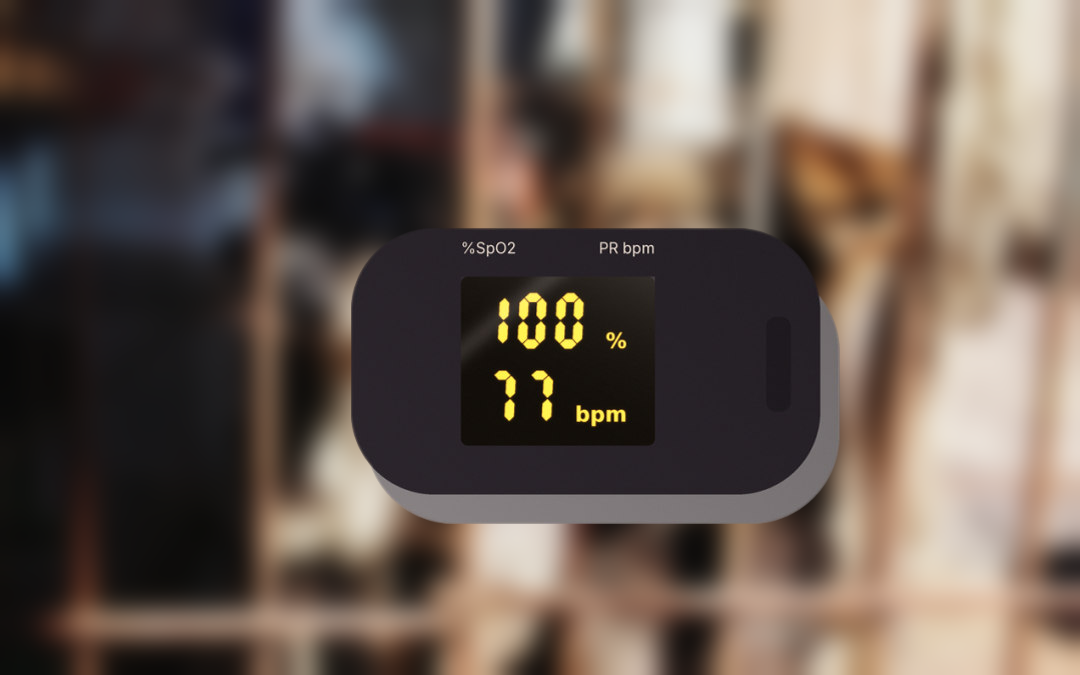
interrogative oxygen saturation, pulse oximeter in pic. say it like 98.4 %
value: 100 %
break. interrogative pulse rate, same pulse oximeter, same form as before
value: 77 bpm
